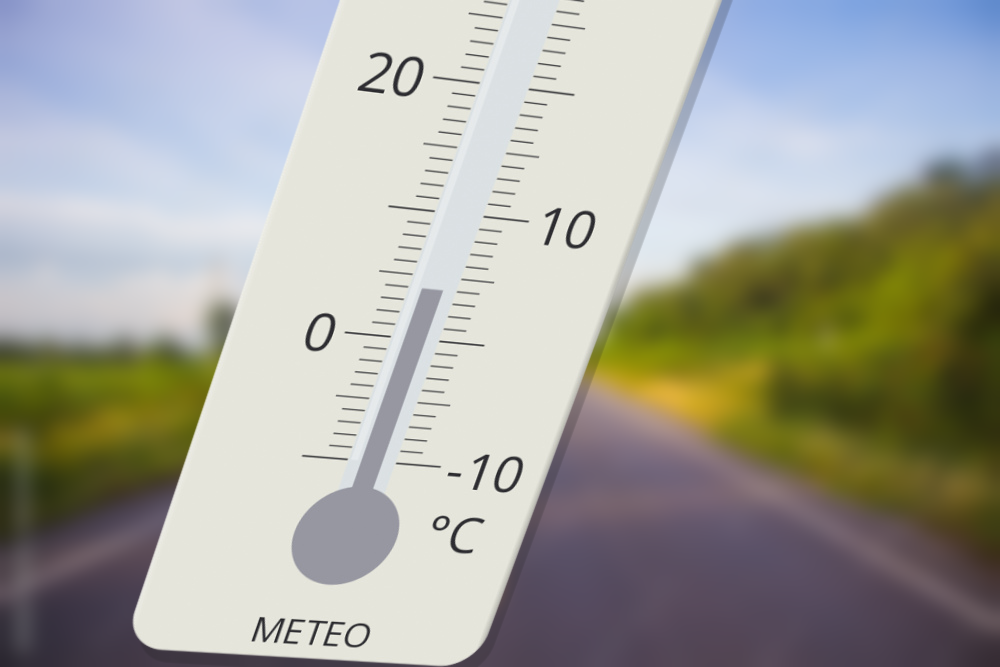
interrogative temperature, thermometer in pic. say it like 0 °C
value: 4 °C
